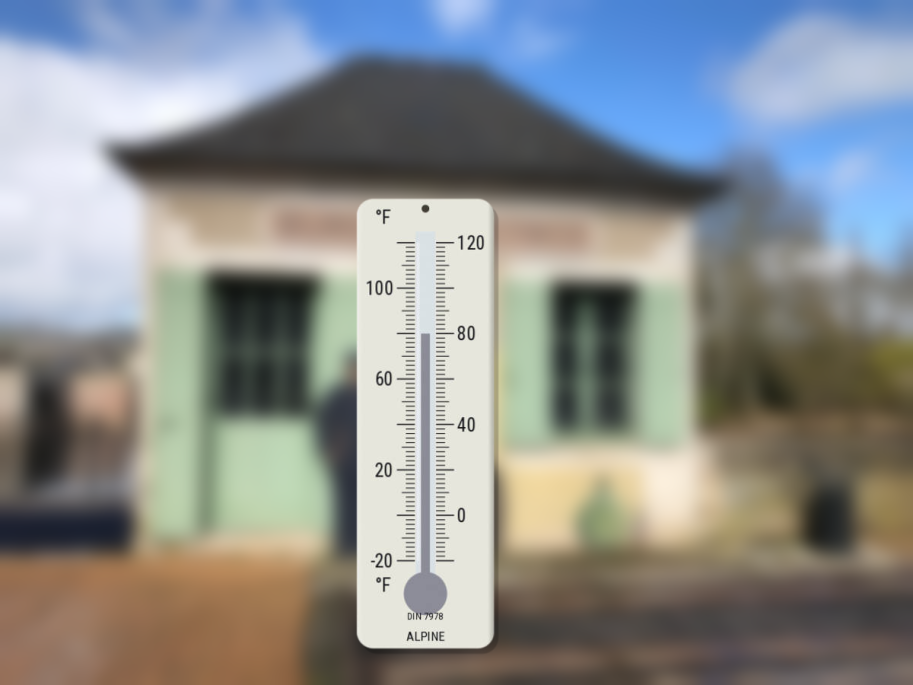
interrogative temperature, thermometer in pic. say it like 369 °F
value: 80 °F
